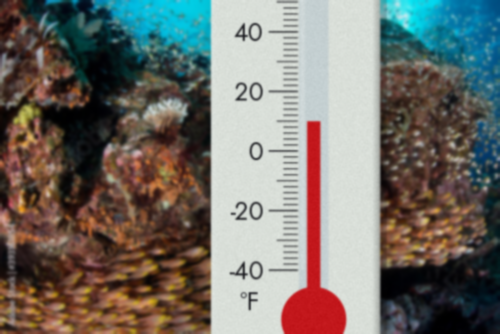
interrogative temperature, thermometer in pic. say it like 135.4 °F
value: 10 °F
